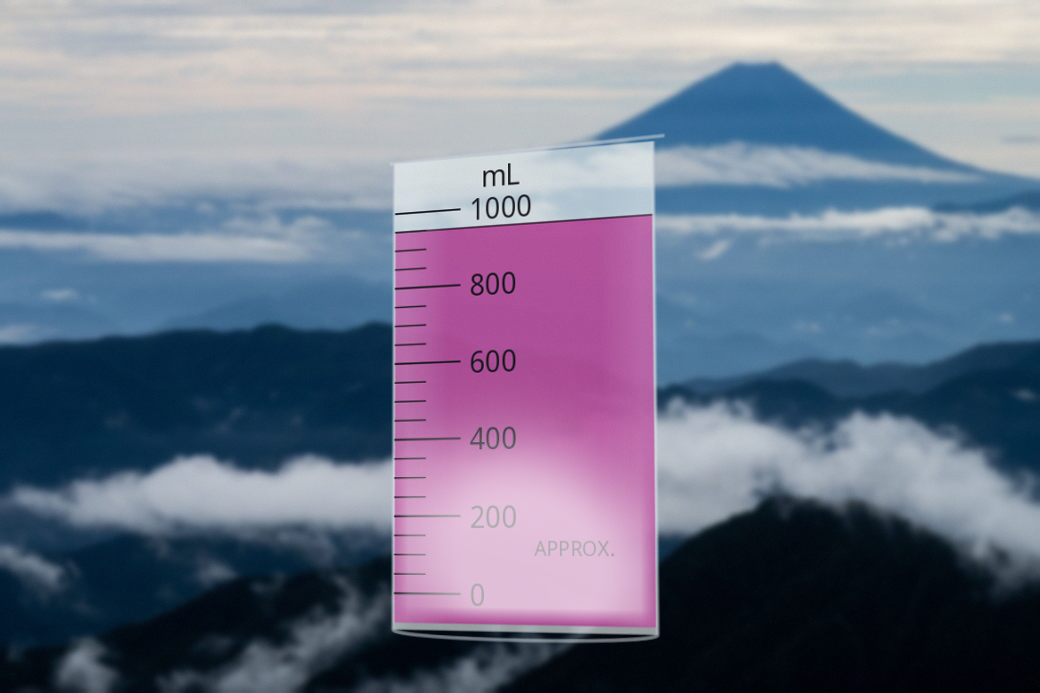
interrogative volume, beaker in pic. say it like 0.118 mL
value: 950 mL
